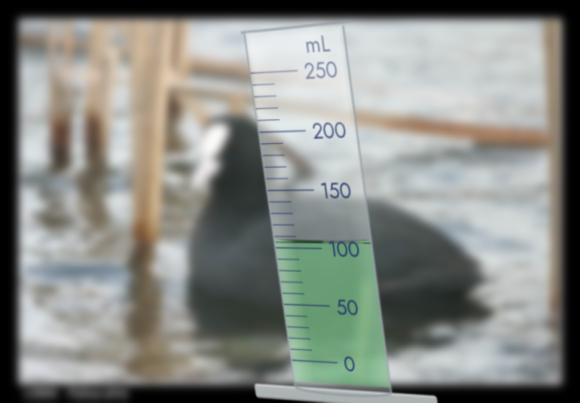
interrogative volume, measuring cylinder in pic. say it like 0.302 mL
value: 105 mL
